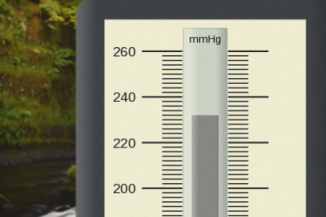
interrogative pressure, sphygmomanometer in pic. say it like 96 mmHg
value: 232 mmHg
